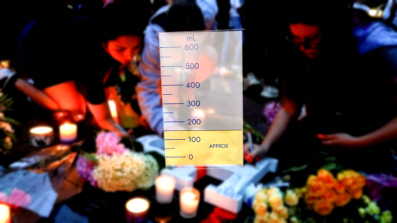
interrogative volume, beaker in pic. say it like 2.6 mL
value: 150 mL
